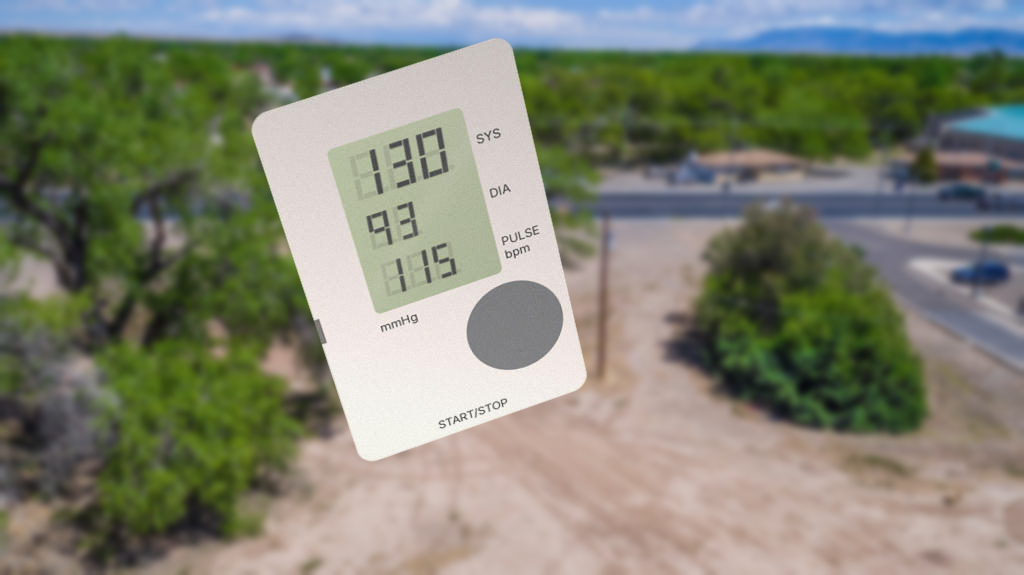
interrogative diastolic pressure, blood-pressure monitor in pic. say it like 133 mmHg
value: 93 mmHg
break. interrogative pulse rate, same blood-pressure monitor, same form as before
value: 115 bpm
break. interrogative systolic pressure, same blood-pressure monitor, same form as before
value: 130 mmHg
